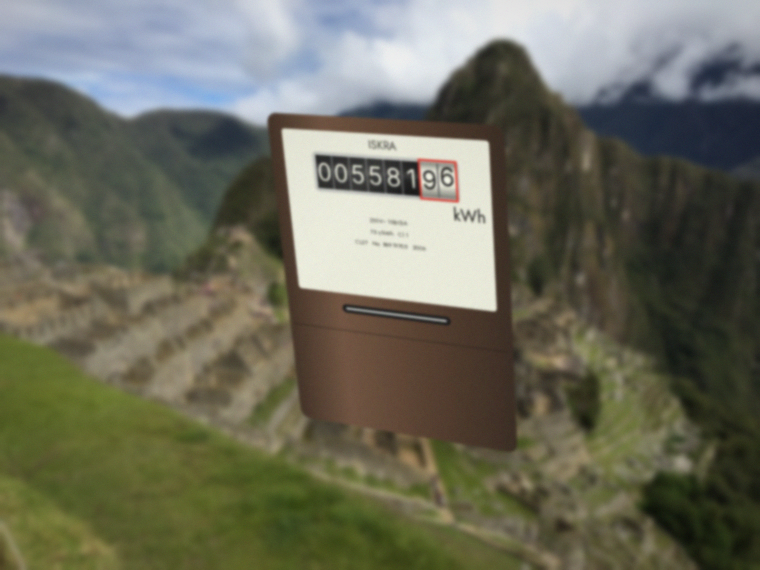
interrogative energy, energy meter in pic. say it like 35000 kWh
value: 5581.96 kWh
